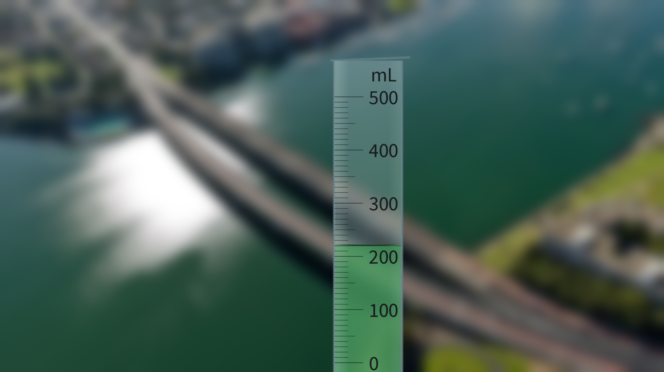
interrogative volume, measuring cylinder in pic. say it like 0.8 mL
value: 220 mL
